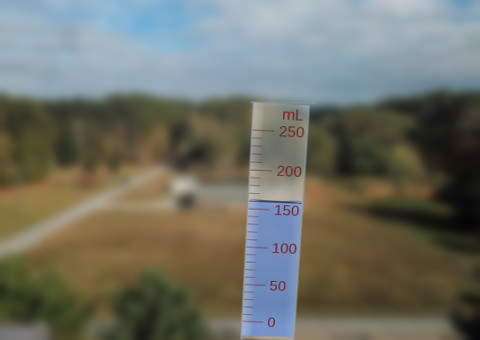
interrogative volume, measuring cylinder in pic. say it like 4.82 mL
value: 160 mL
